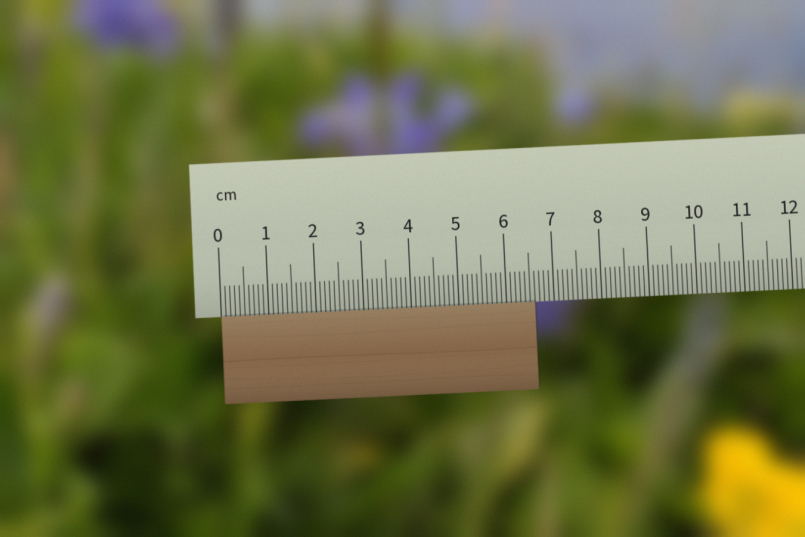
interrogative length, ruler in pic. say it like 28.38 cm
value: 6.6 cm
